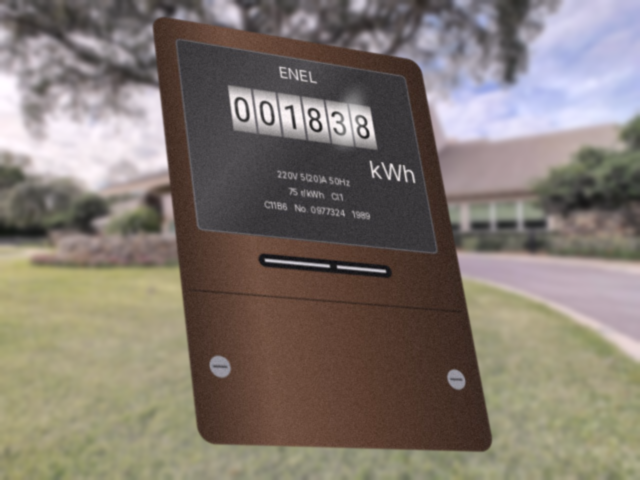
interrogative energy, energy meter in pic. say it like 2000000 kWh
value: 1838 kWh
